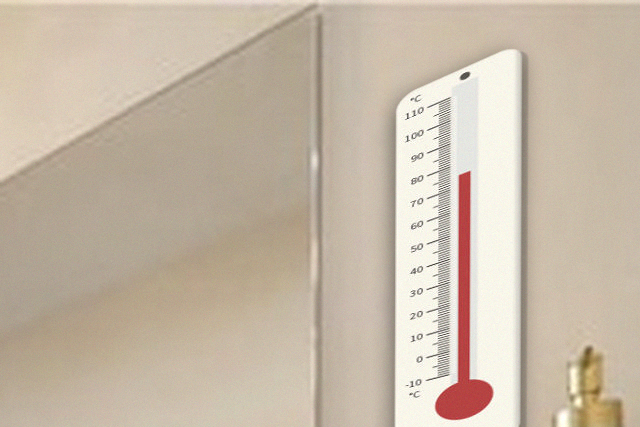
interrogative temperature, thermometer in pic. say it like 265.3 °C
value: 75 °C
